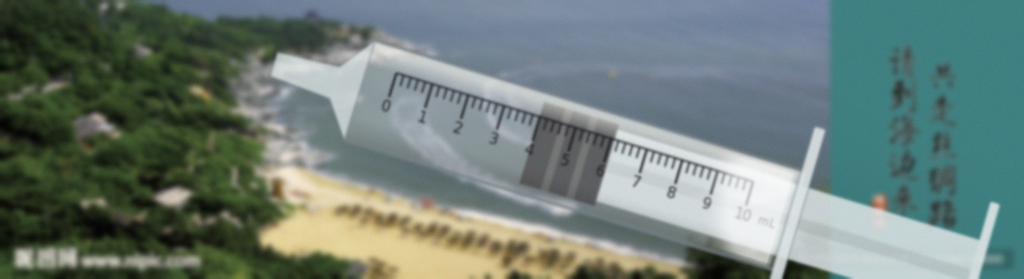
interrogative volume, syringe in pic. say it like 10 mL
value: 4 mL
